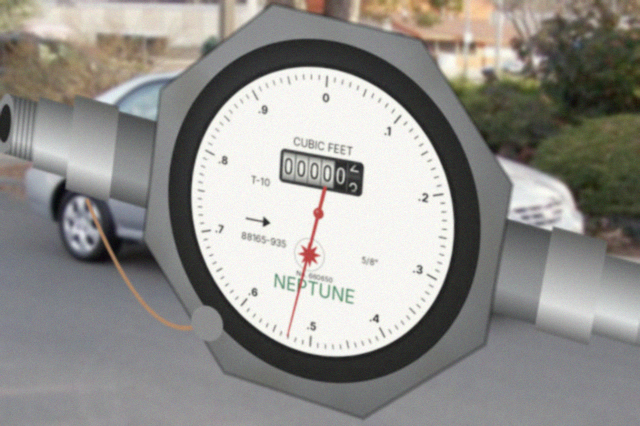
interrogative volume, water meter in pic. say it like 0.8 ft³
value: 2.53 ft³
